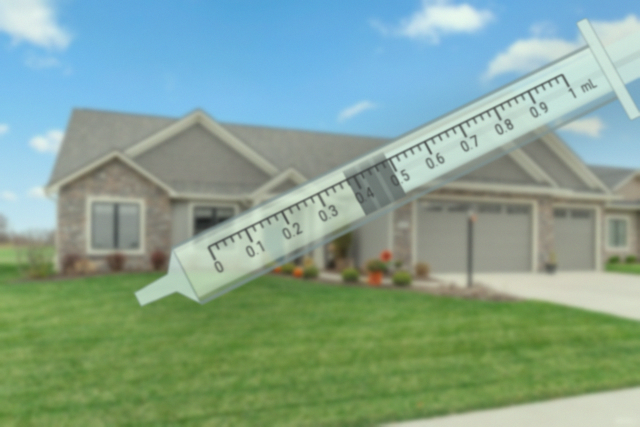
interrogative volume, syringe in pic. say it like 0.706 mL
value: 0.38 mL
